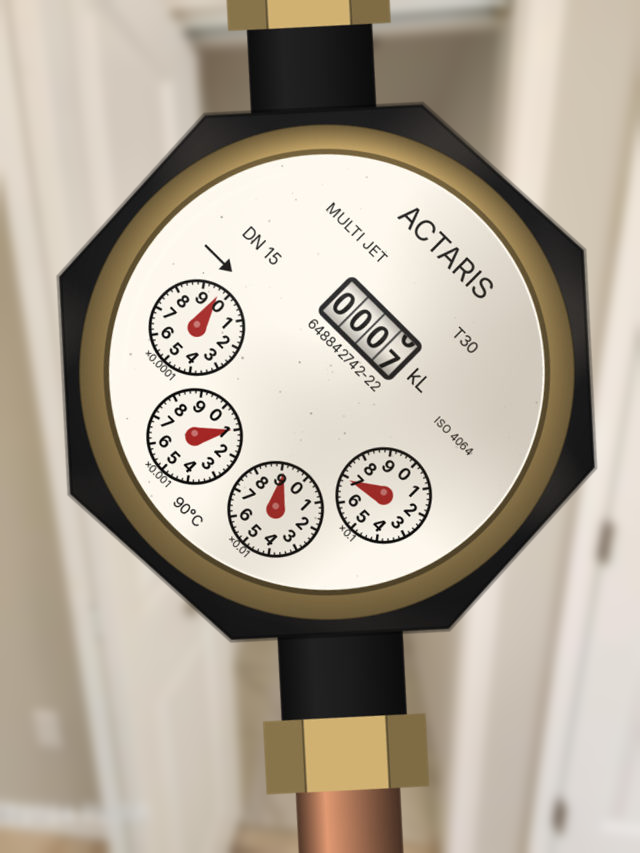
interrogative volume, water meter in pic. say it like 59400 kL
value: 6.6909 kL
